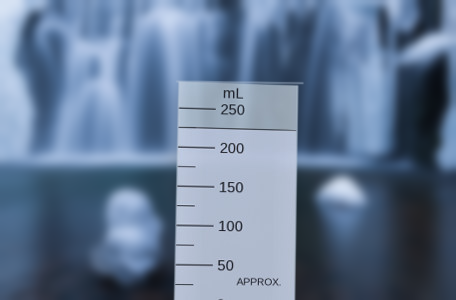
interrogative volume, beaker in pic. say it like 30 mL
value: 225 mL
